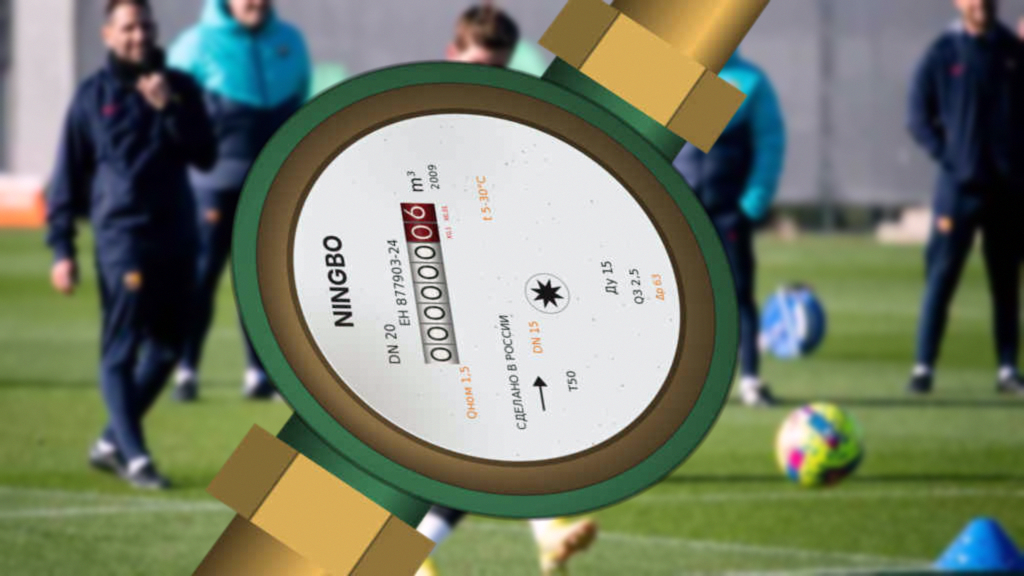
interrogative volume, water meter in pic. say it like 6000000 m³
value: 0.06 m³
